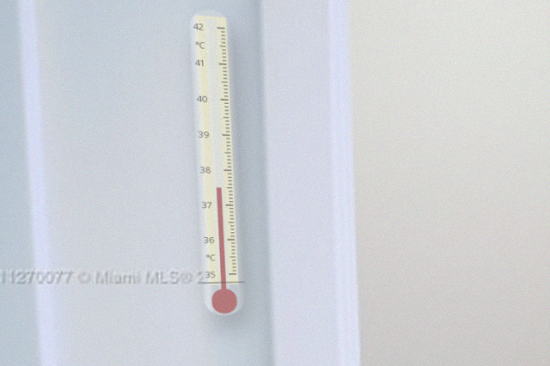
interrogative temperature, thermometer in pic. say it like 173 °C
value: 37.5 °C
